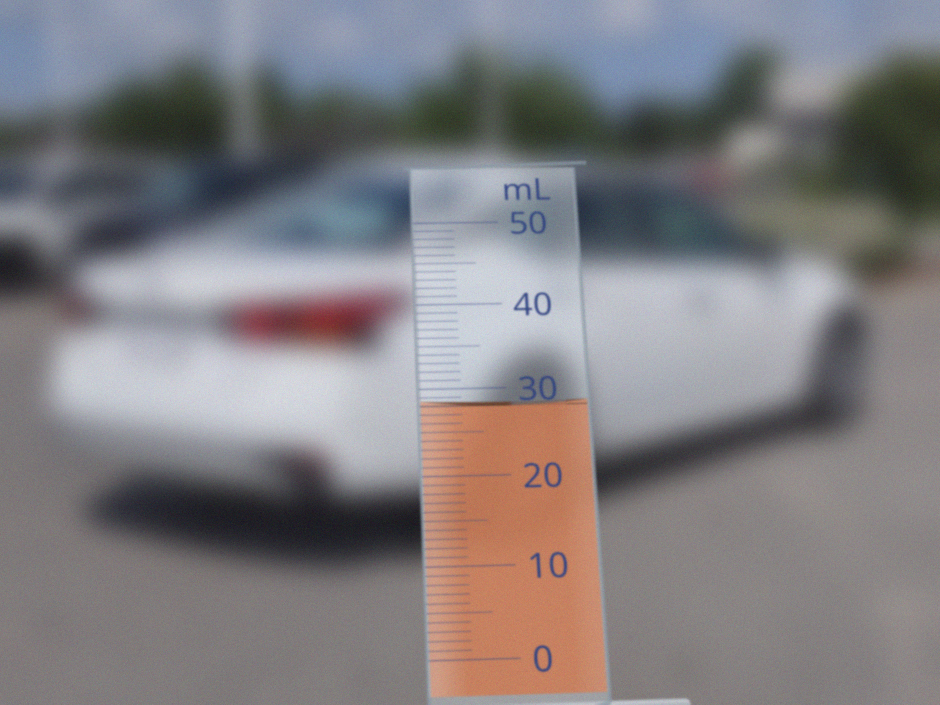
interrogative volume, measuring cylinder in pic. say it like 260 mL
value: 28 mL
